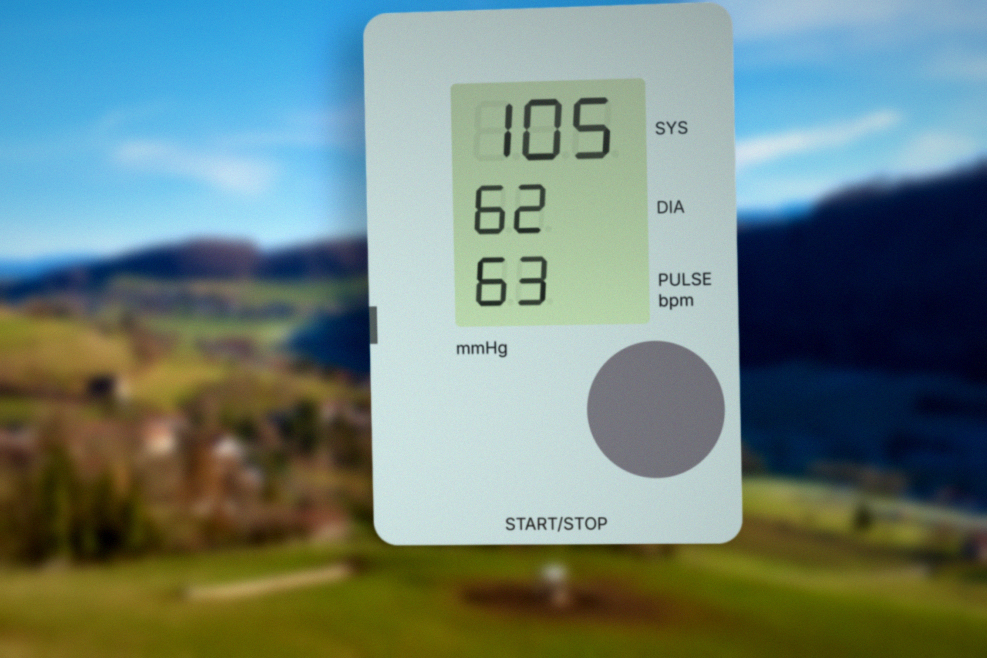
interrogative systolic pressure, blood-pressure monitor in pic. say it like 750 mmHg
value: 105 mmHg
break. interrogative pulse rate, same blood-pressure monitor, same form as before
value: 63 bpm
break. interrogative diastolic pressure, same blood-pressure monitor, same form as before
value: 62 mmHg
